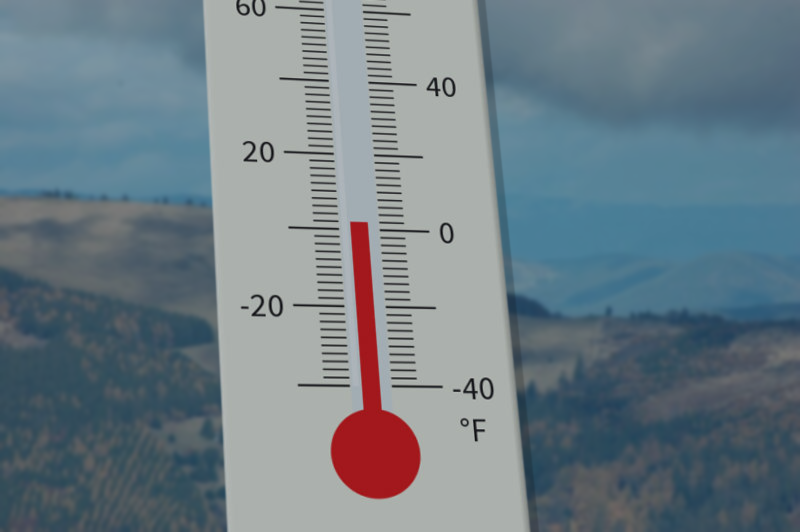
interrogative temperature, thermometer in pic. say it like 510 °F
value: 2 °F
